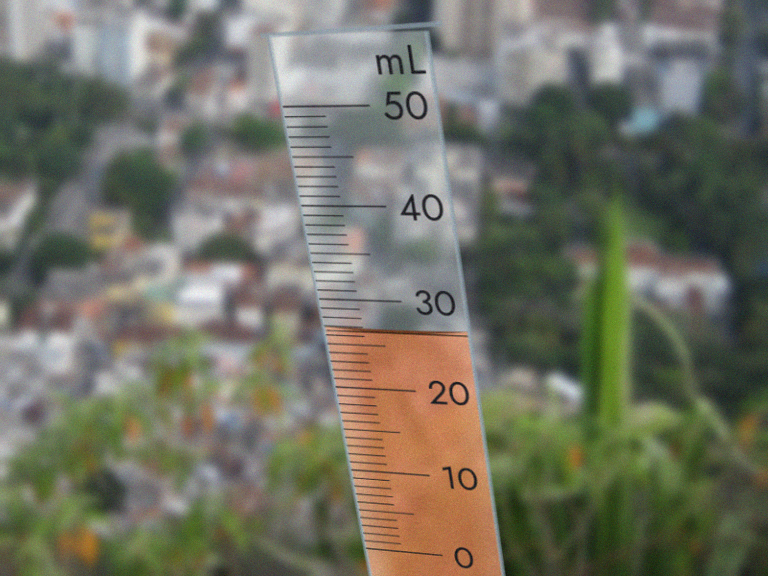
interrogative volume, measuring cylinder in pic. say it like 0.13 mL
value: 26.5 mL
